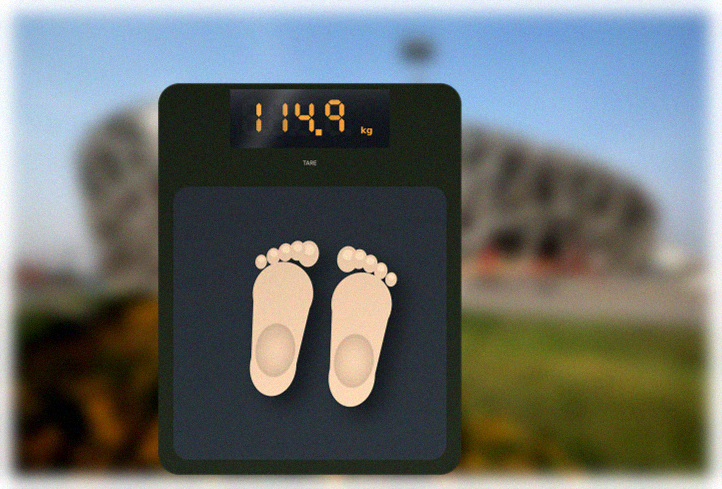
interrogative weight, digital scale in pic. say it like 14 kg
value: 114.9 kg
